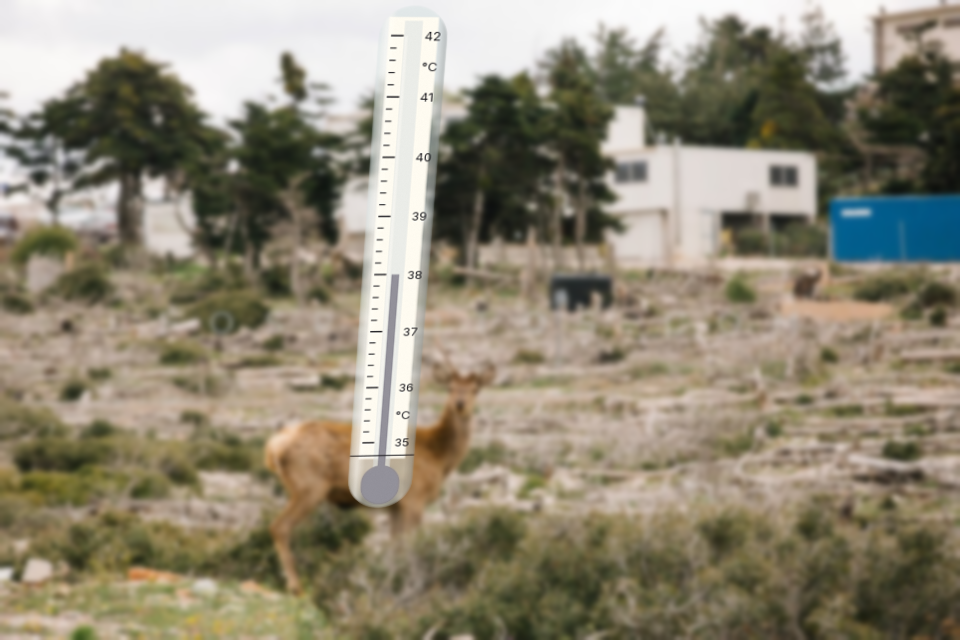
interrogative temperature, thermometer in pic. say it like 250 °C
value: 38 °C
